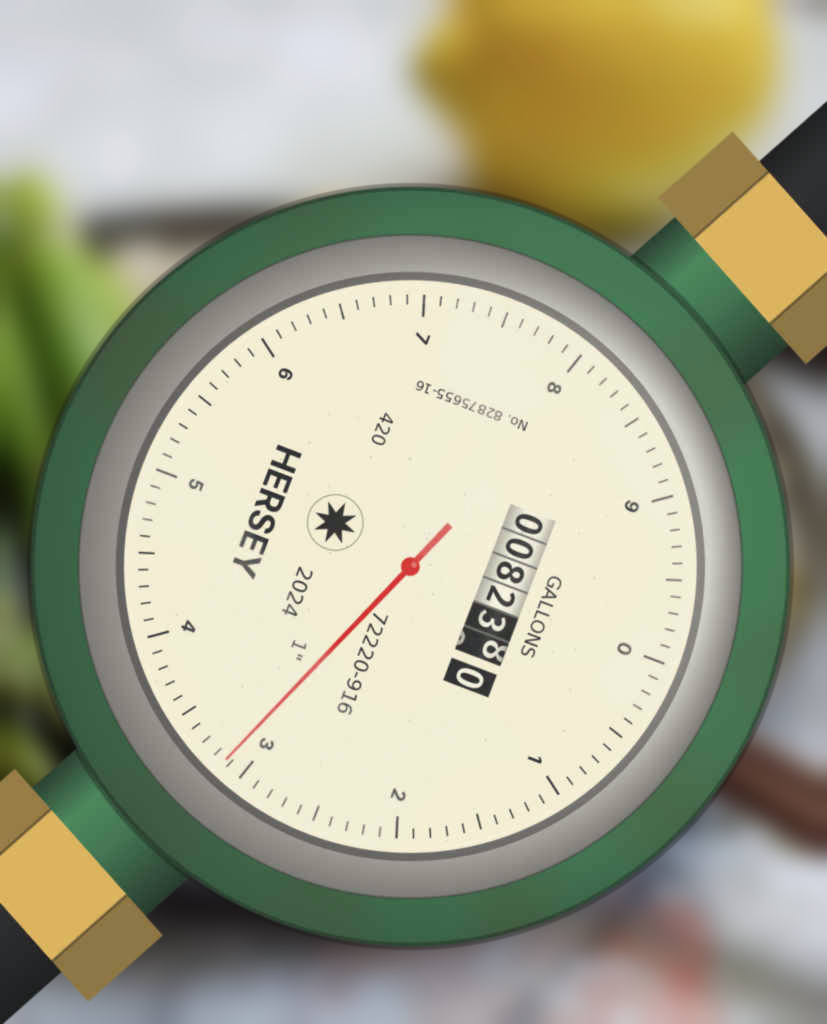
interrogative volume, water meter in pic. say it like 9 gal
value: 82383.1 gal
